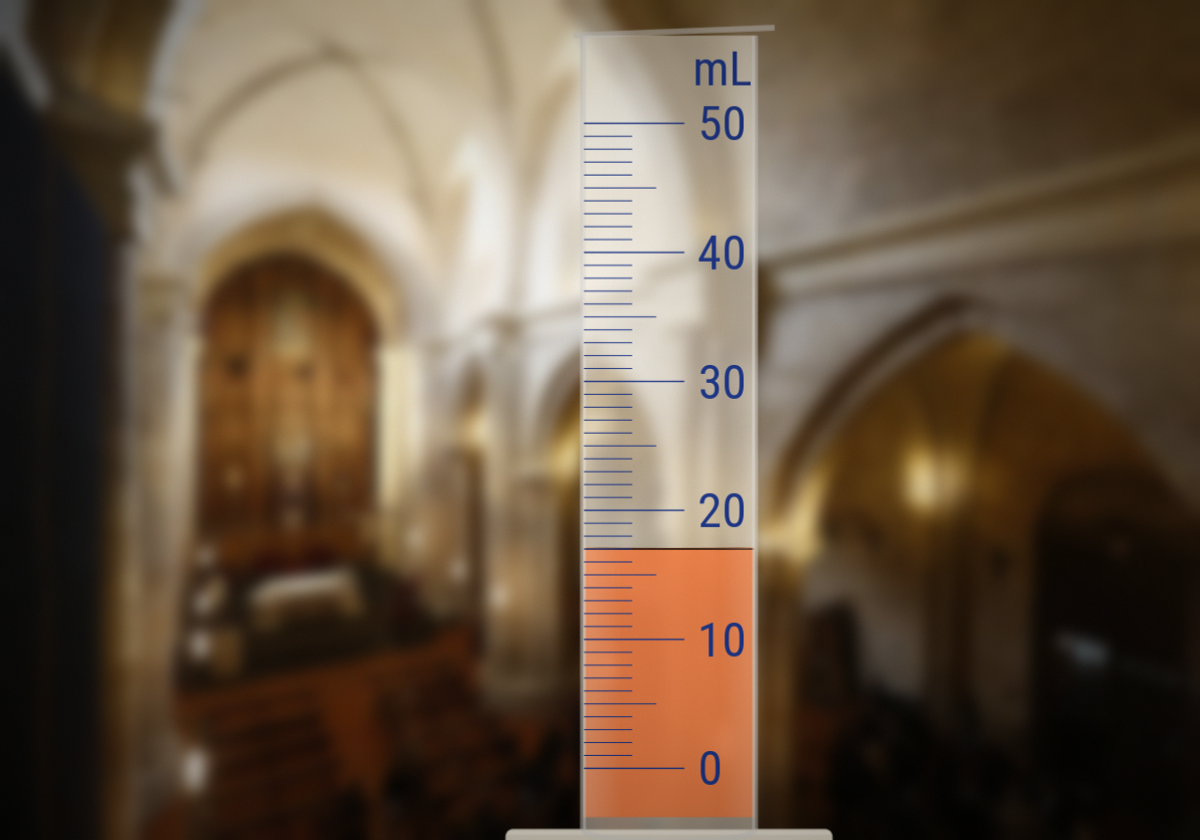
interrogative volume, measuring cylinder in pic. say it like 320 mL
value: 17 mL
